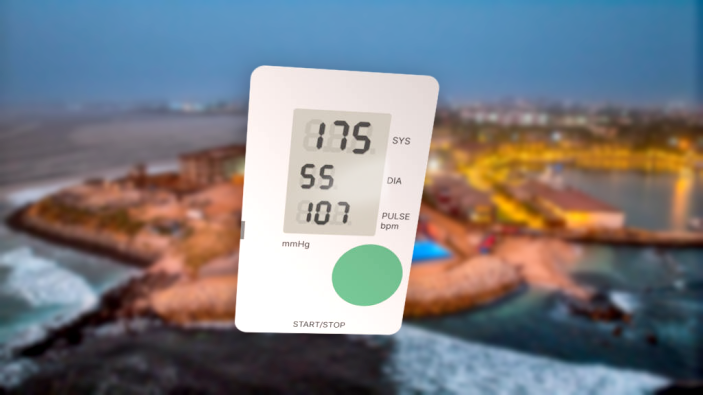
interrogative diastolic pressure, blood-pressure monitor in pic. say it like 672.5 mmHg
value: 55 mmHg
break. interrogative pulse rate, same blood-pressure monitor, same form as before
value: 107 bpm
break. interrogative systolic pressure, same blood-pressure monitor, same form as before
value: 175 mmHg
